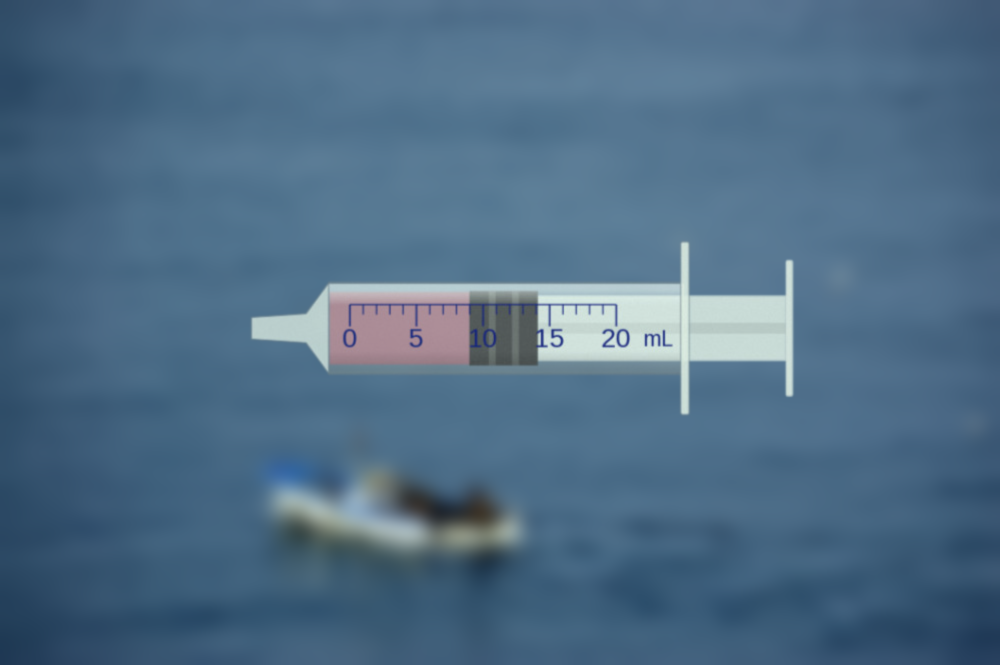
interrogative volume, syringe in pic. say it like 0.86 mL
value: 9 mL
